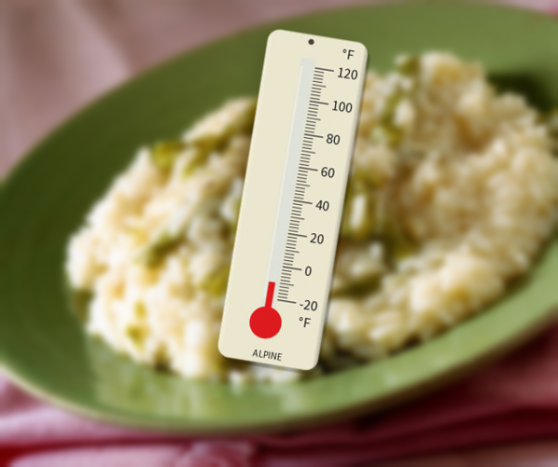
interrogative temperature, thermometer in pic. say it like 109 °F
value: -10 °F
